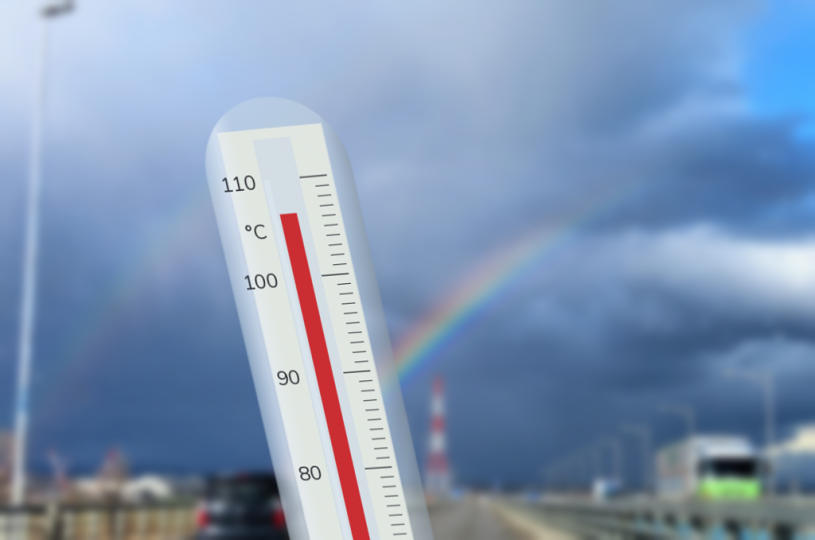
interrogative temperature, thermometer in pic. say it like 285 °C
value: 106.5 °C
